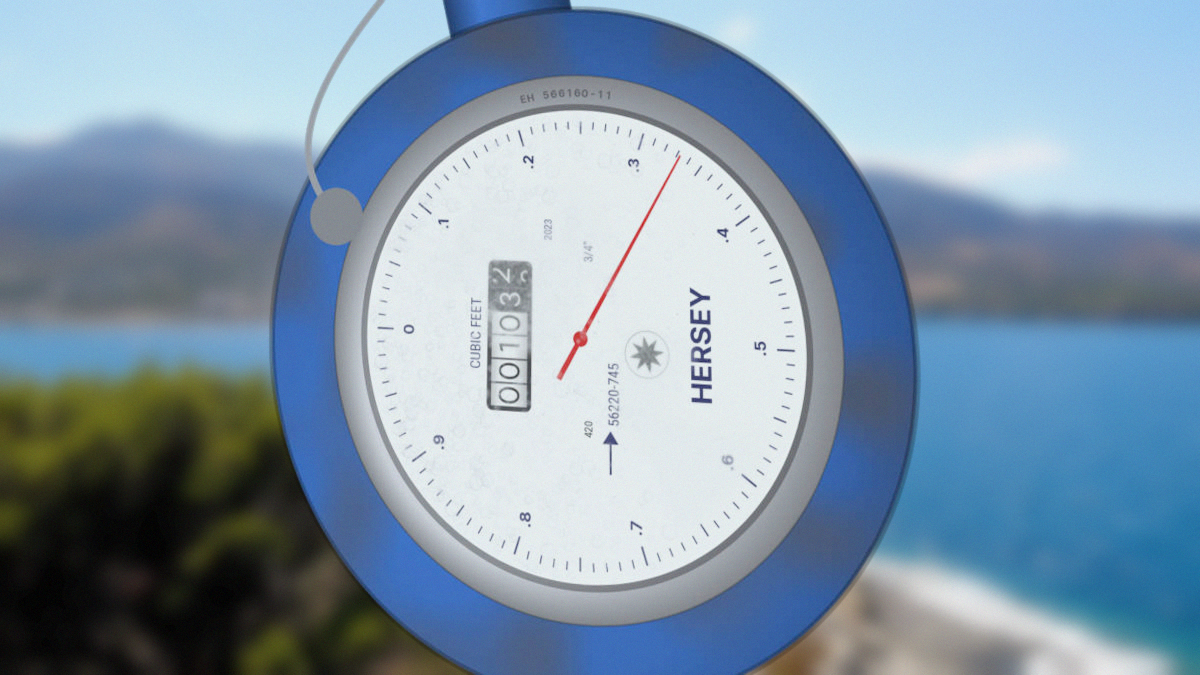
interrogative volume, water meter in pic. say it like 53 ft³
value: 1032.33 ft³
